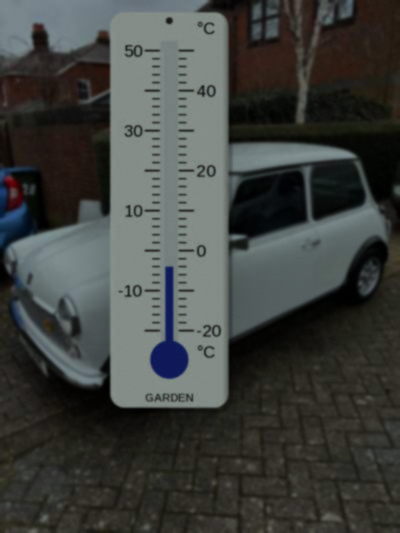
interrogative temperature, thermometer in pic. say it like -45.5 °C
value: -4 °C
